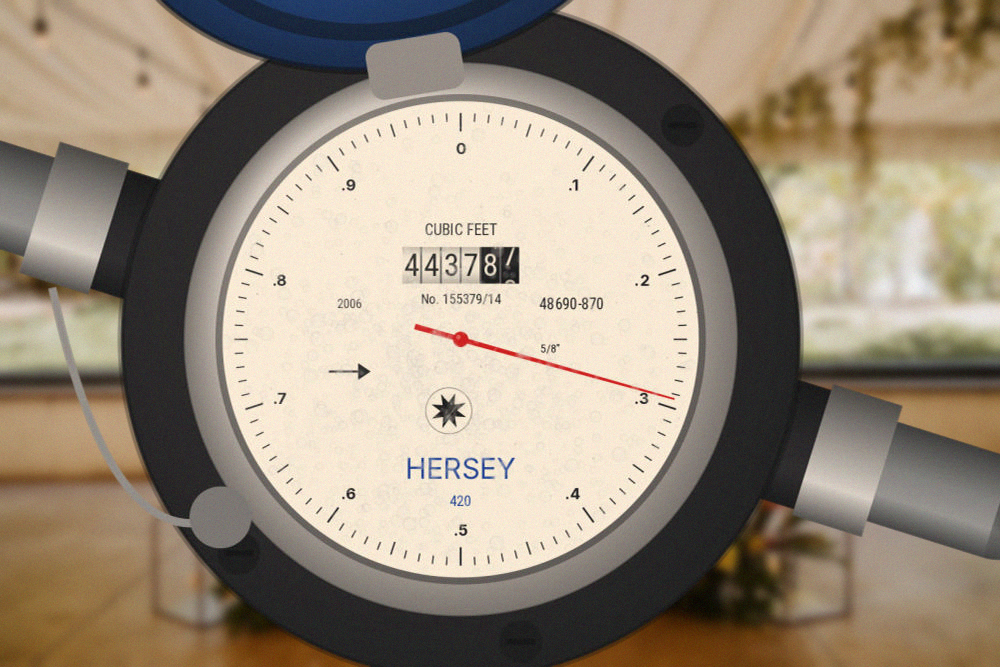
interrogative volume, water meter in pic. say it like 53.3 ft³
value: 443787.29 ft³
